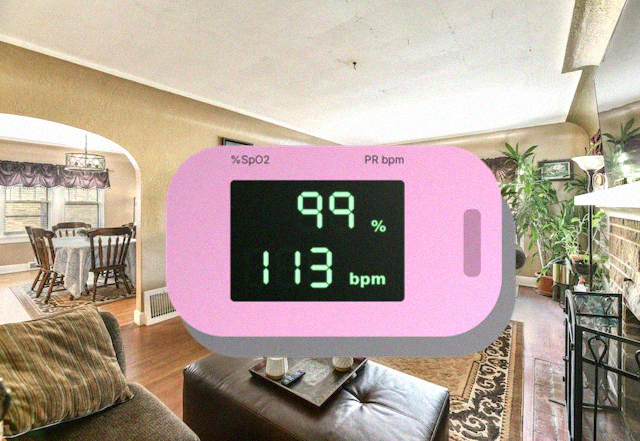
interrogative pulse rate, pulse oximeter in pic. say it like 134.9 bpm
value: 113 bpm
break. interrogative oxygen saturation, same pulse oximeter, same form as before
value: 99 %
